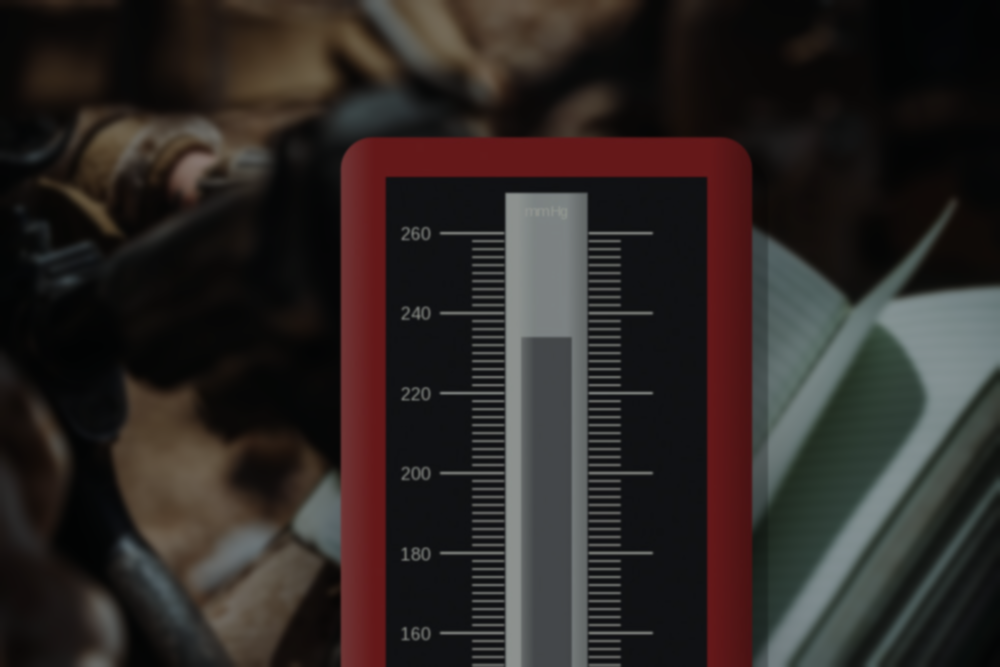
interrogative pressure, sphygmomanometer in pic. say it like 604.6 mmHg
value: 234 mmHg
